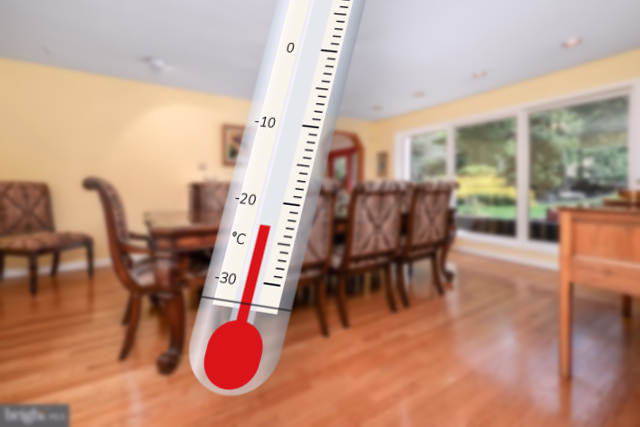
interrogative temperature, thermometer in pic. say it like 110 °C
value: -23 °C
